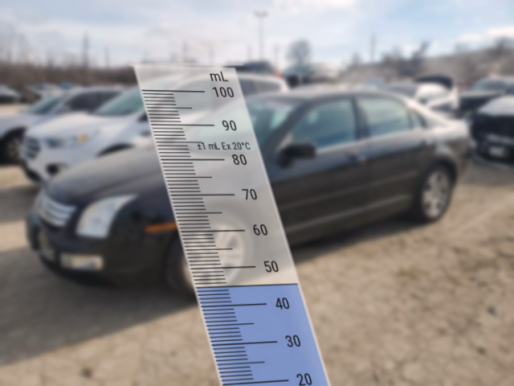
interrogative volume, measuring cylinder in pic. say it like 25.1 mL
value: 45 mL
